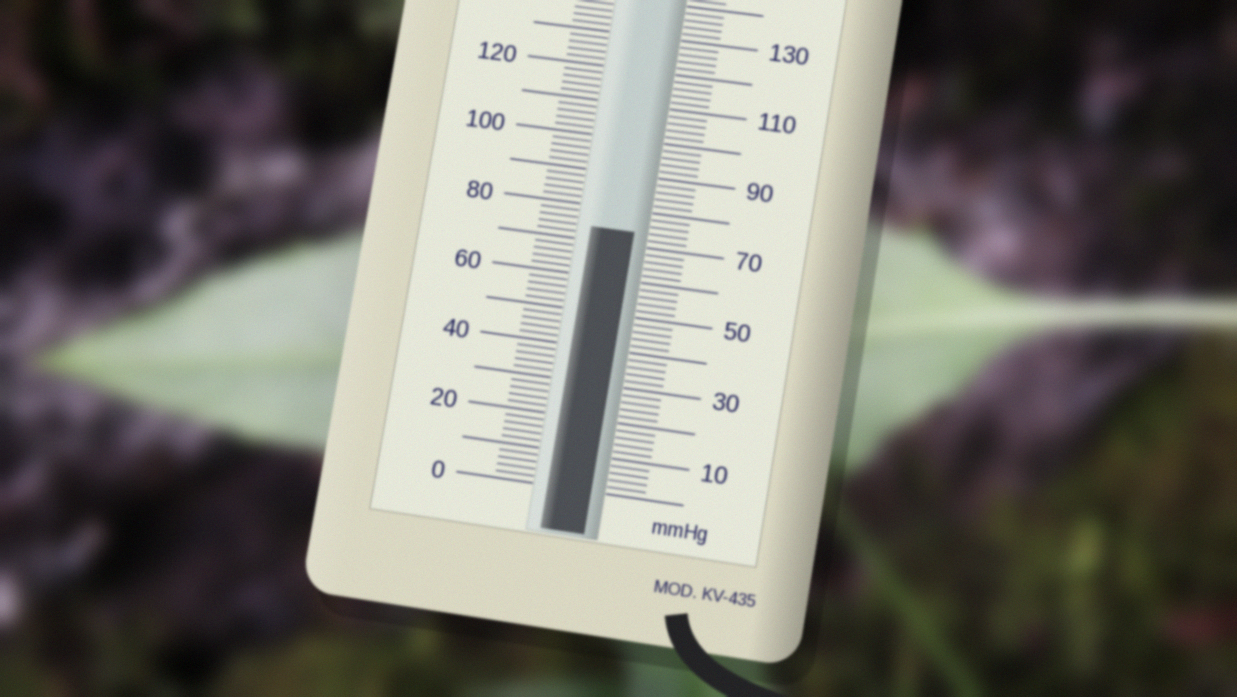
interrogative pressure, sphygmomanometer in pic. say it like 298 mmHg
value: 74 mmHg
